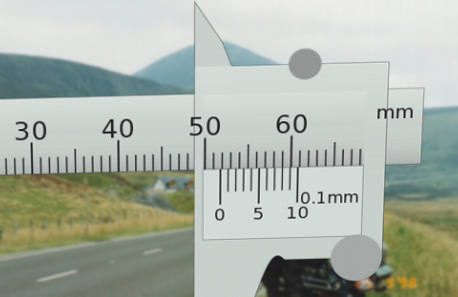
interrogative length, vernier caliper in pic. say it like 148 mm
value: 51.8 mm
